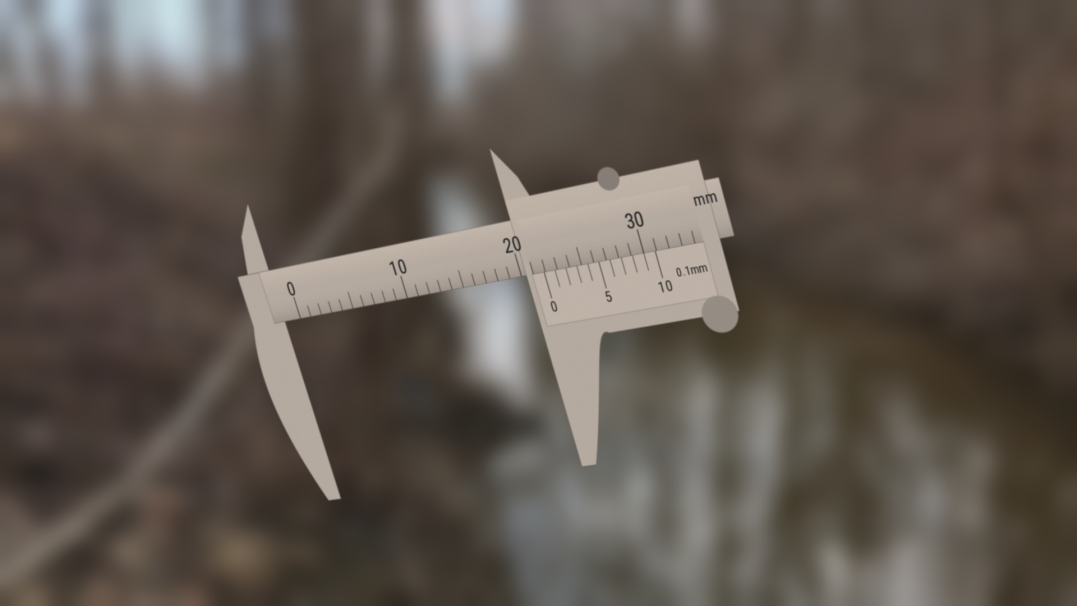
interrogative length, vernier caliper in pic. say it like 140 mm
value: 21.9 mm
